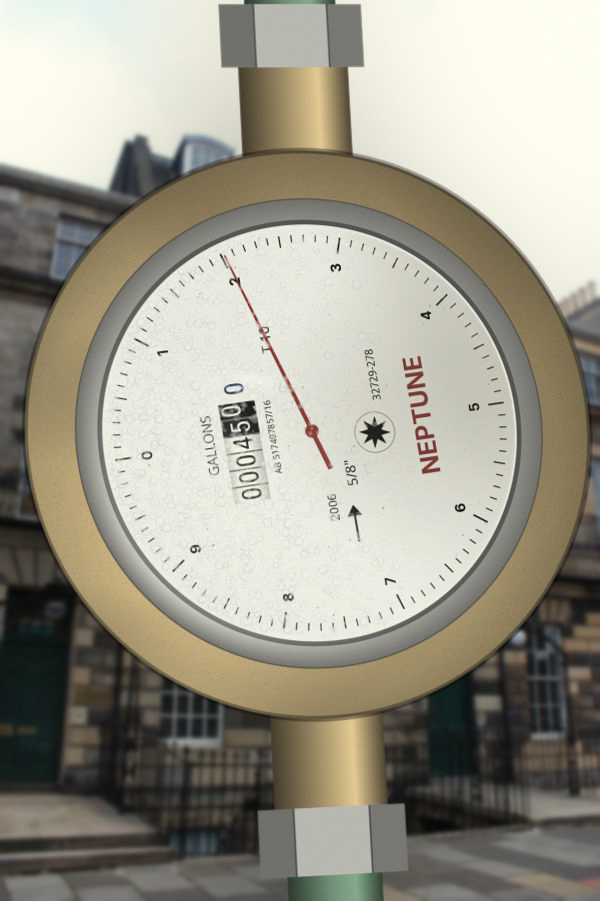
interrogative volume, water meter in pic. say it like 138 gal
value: 4502.0 gal
